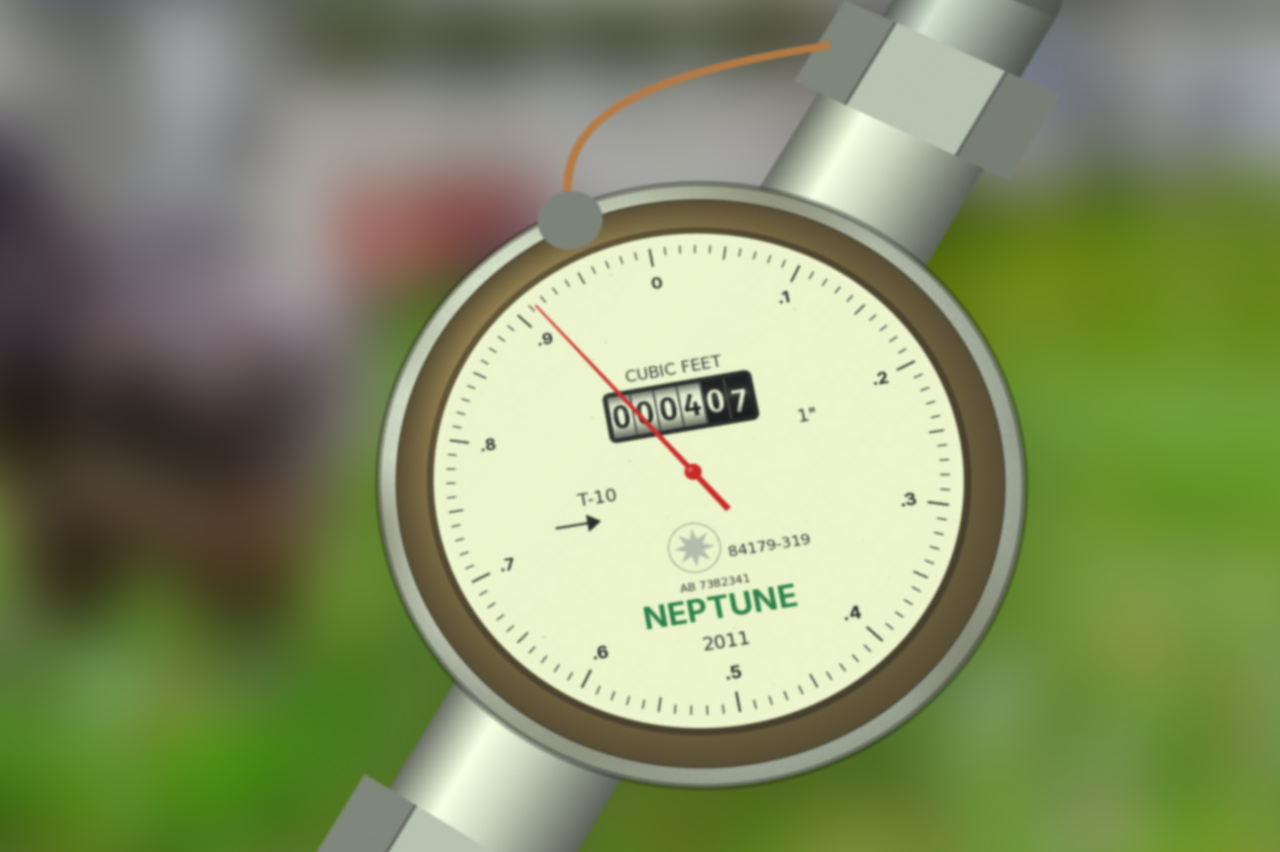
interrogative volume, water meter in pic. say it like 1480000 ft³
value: 406.91 ft³
